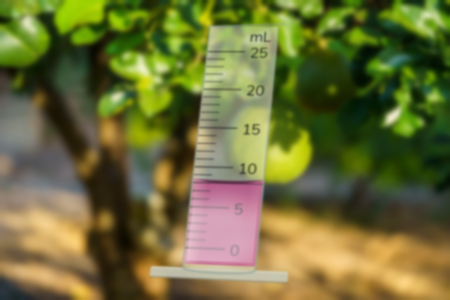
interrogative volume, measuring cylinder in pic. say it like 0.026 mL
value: 8 mL
